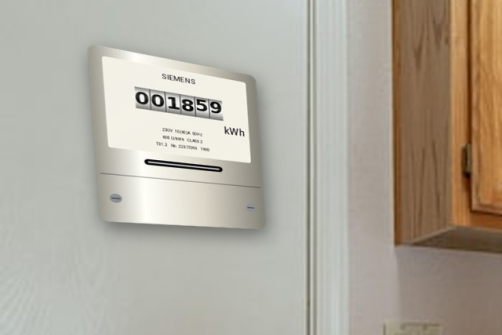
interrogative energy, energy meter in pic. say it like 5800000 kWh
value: 1859 kWh
